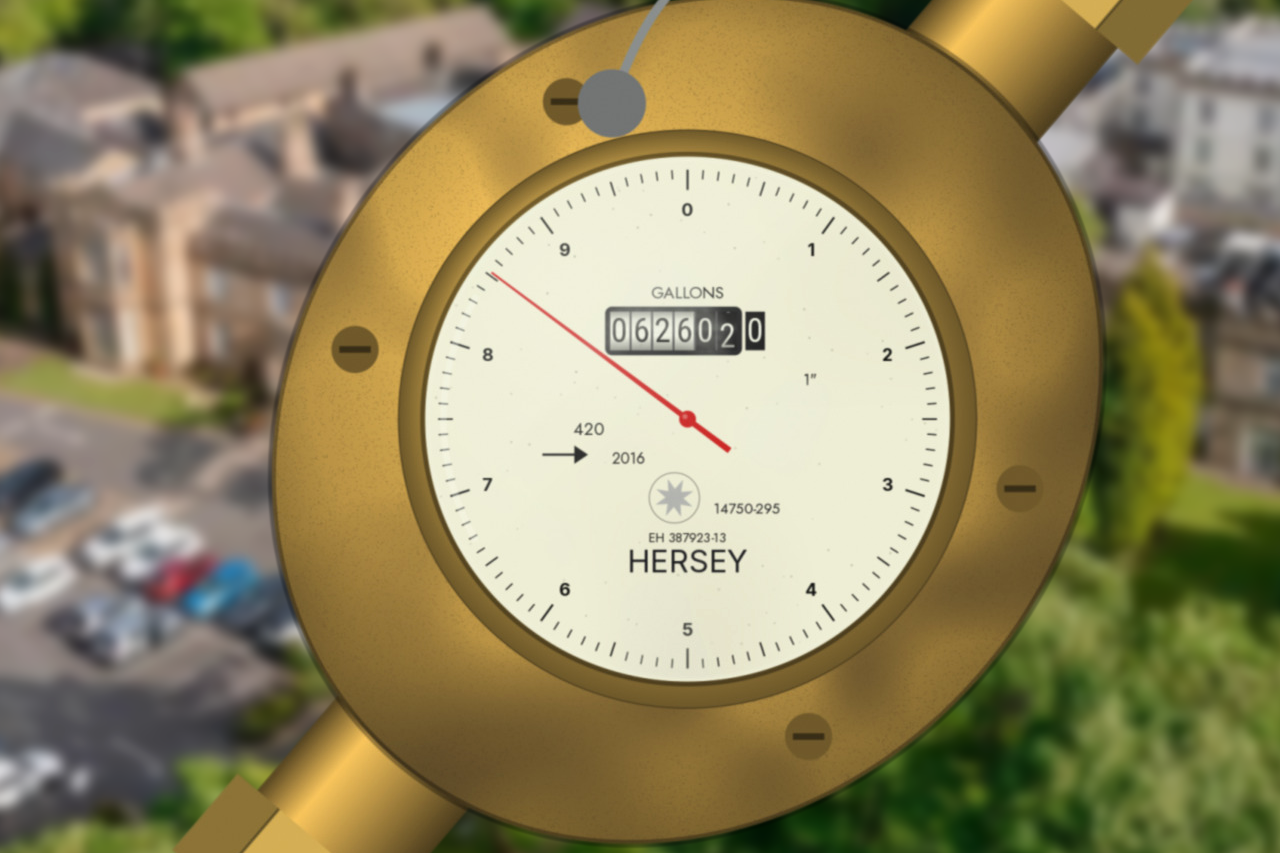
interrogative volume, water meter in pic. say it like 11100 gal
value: 626018.5 gal
